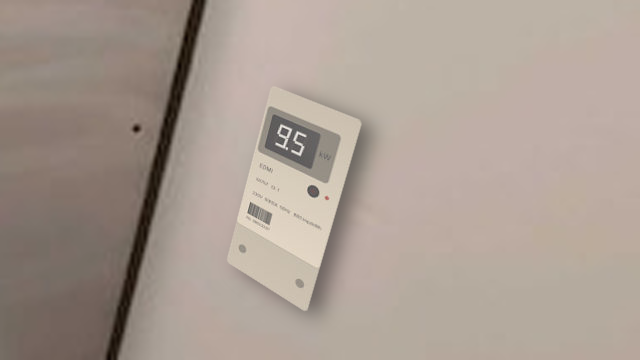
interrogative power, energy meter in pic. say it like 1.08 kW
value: 9.5 kW
